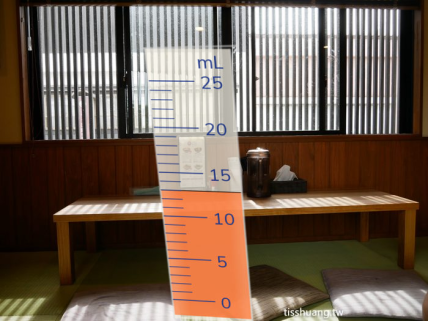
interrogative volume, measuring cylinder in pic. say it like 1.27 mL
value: 13 mL
